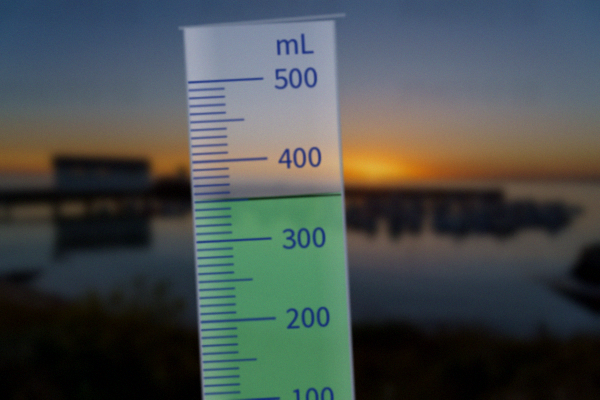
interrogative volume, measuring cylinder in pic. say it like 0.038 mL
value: 350 mL
